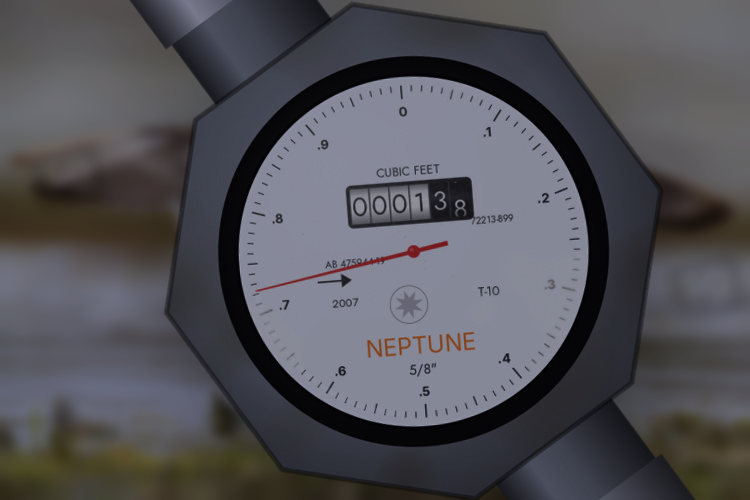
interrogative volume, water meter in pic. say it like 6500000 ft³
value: 137.72 ft³
